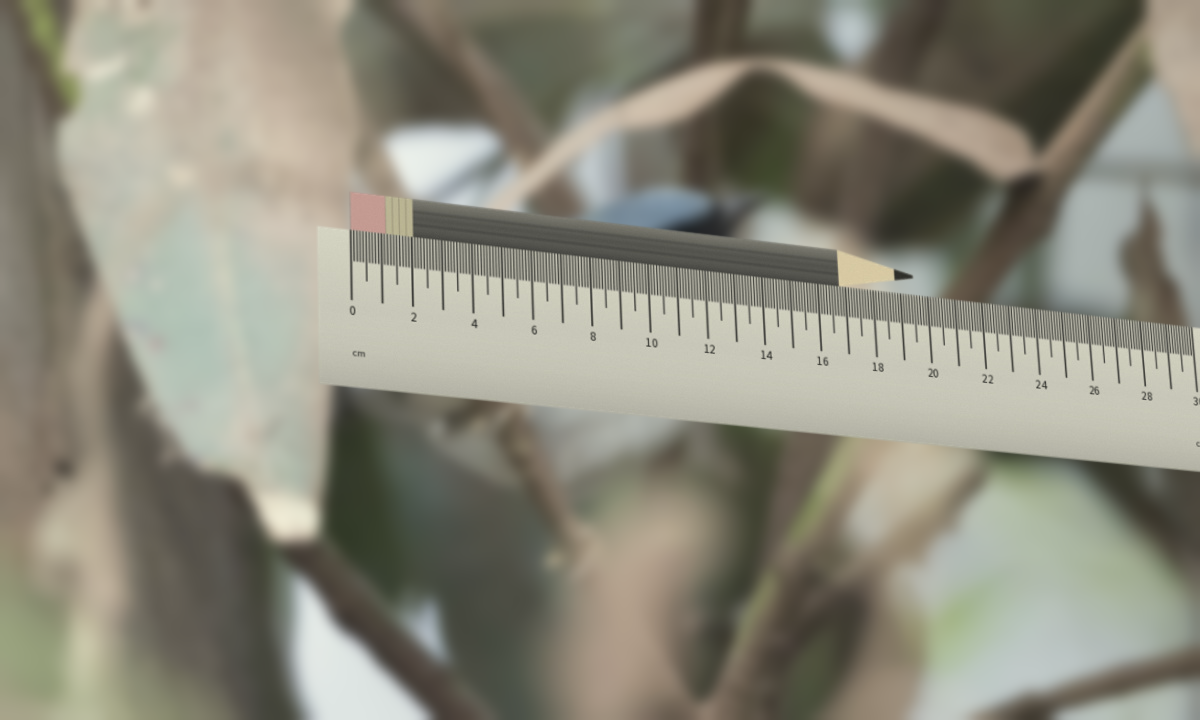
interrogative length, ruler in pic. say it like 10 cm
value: 19.5 cm
